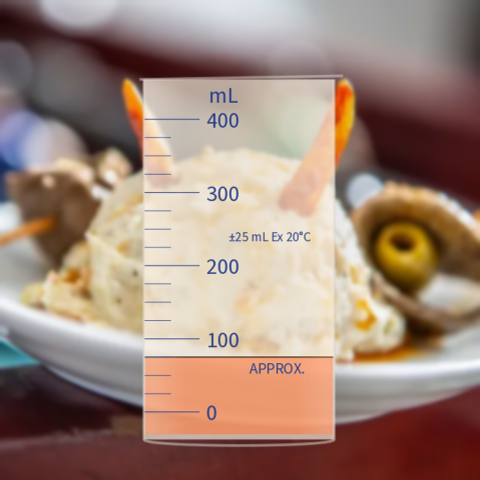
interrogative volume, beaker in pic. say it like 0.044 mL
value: 75 mL
